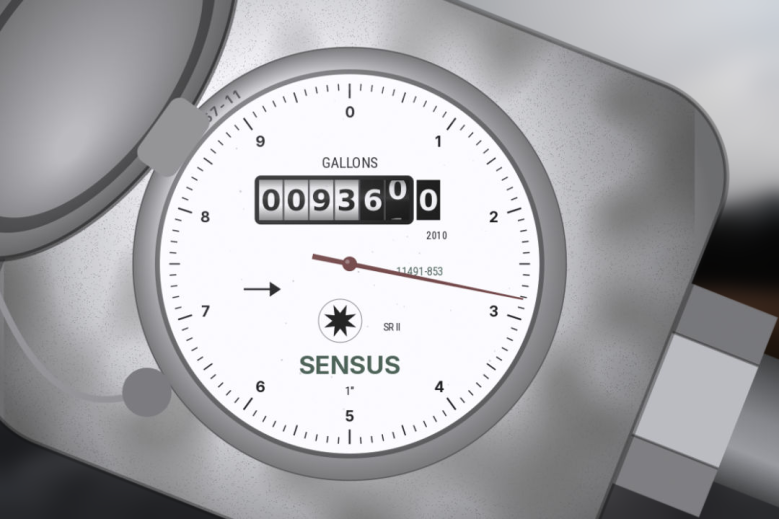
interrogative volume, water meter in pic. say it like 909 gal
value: 93602.8 gal
